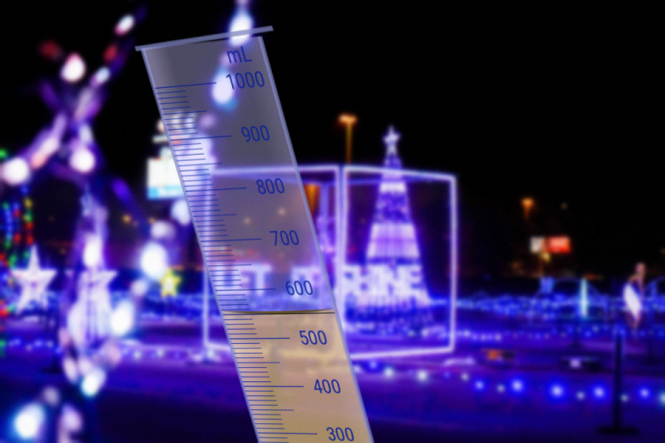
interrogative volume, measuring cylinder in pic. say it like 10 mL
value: 550 mL
